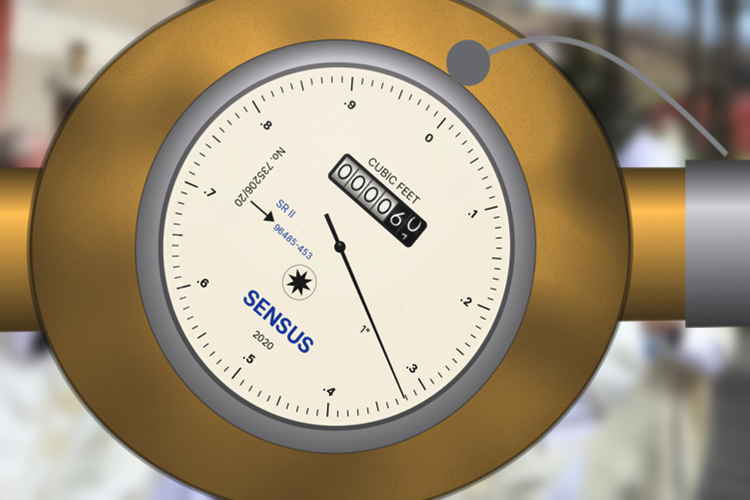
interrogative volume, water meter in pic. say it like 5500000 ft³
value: 60.32 ft³
